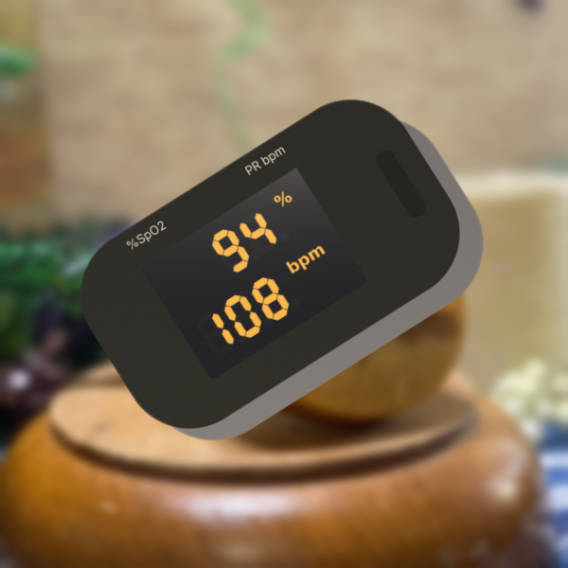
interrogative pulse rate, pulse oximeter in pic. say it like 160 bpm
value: 108 bpm
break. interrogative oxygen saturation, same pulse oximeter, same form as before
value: 94 %
